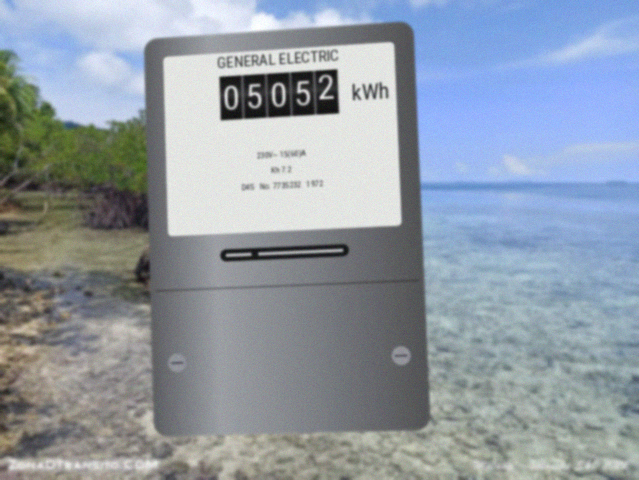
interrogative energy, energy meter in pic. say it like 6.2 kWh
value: 5052 kWh
